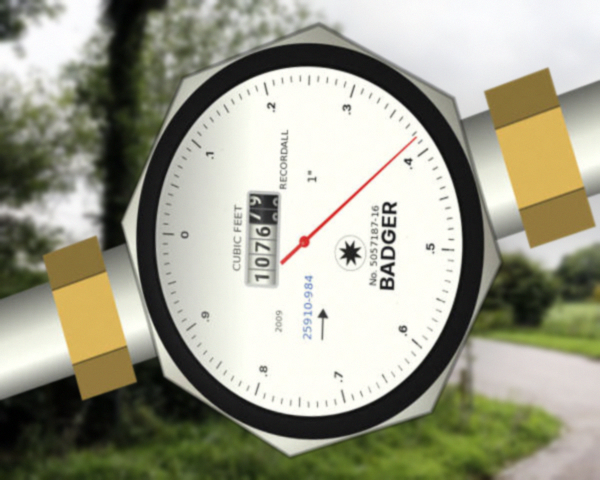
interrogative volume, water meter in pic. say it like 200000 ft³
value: 107679.38 ft³
